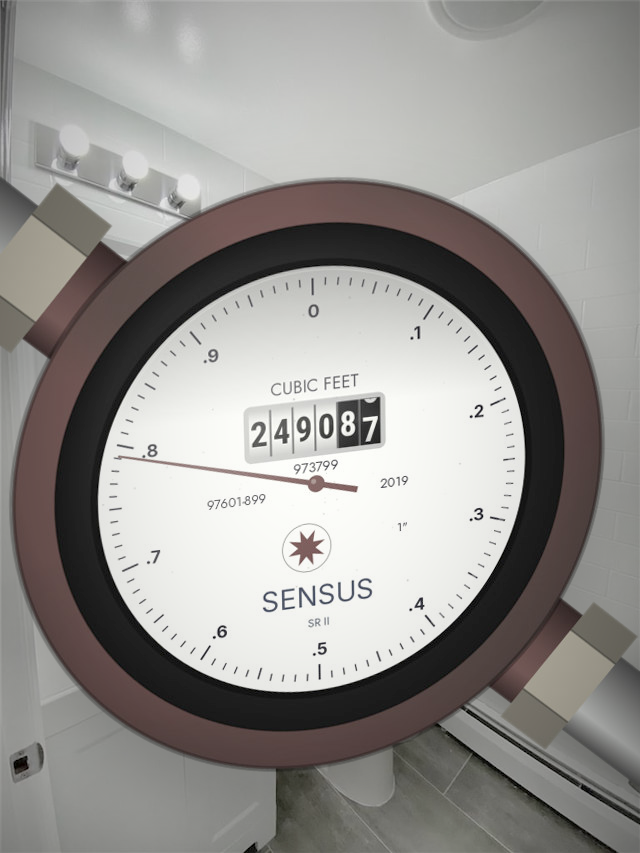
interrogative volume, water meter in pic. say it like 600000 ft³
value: 249086.79 ft³
